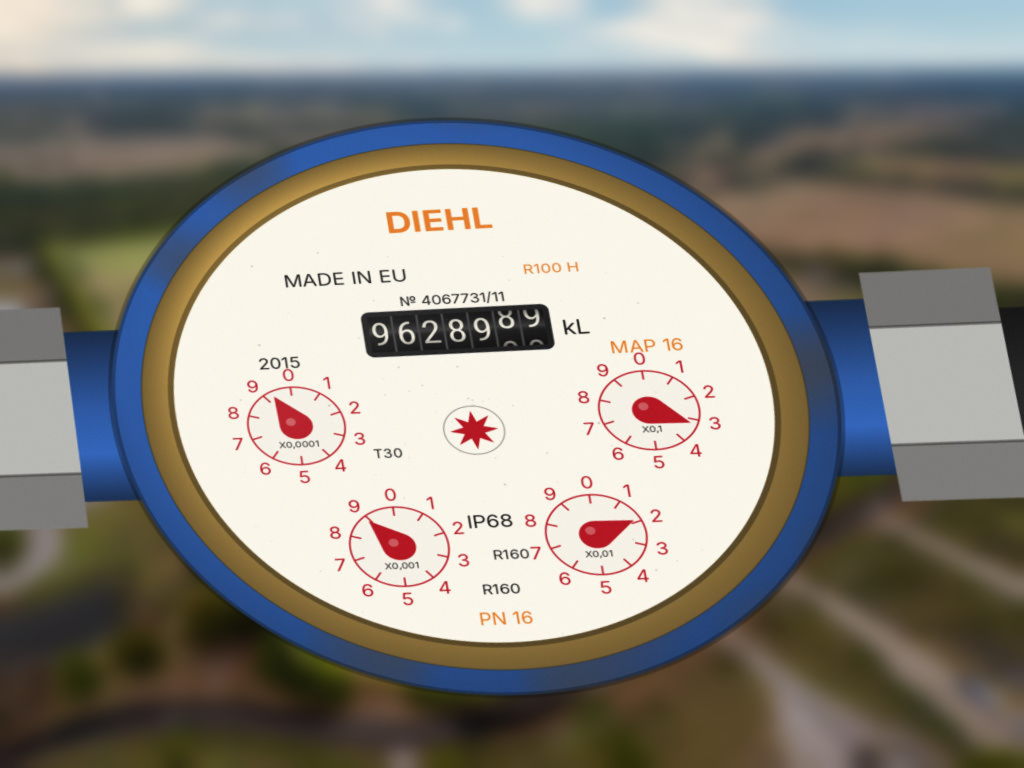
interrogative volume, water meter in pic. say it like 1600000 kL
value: 9628989.3189 kL
